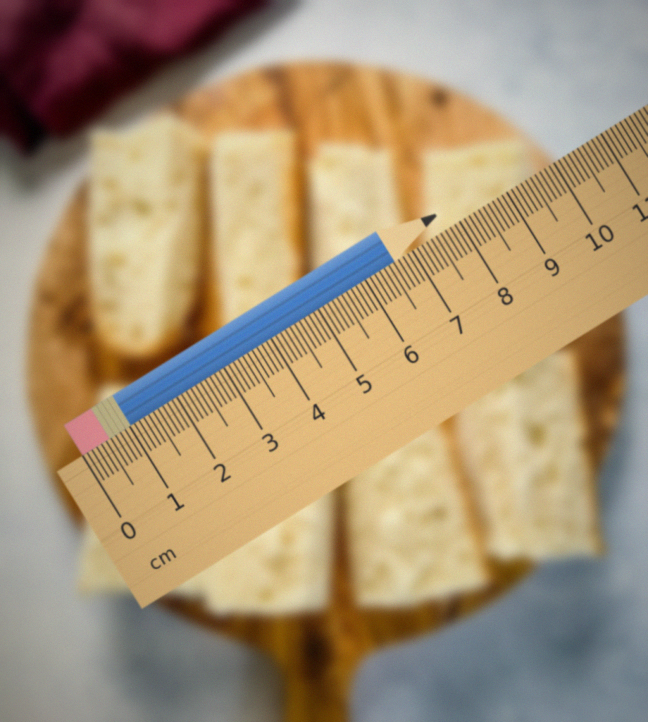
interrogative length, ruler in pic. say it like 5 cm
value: 7.7 cm
